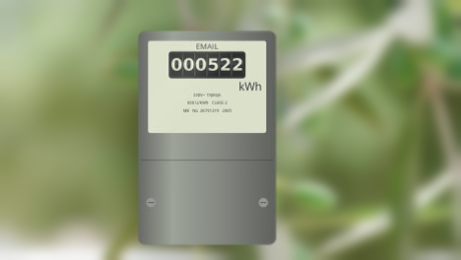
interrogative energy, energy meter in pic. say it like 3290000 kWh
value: 522 kWh
